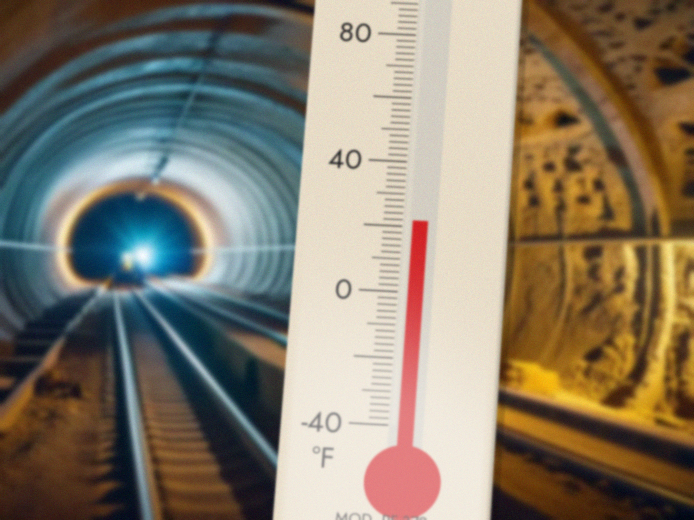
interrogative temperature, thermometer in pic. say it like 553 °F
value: 22 °F
